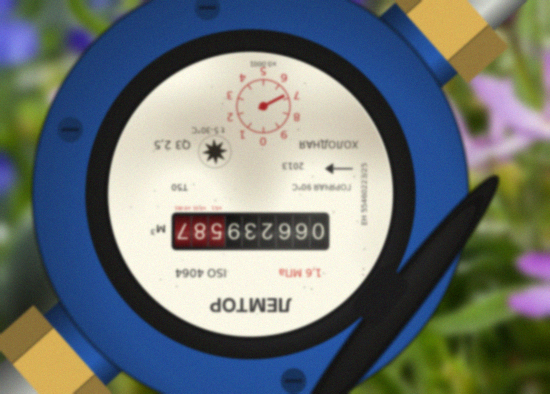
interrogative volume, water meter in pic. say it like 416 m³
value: 66239.5876 m³
